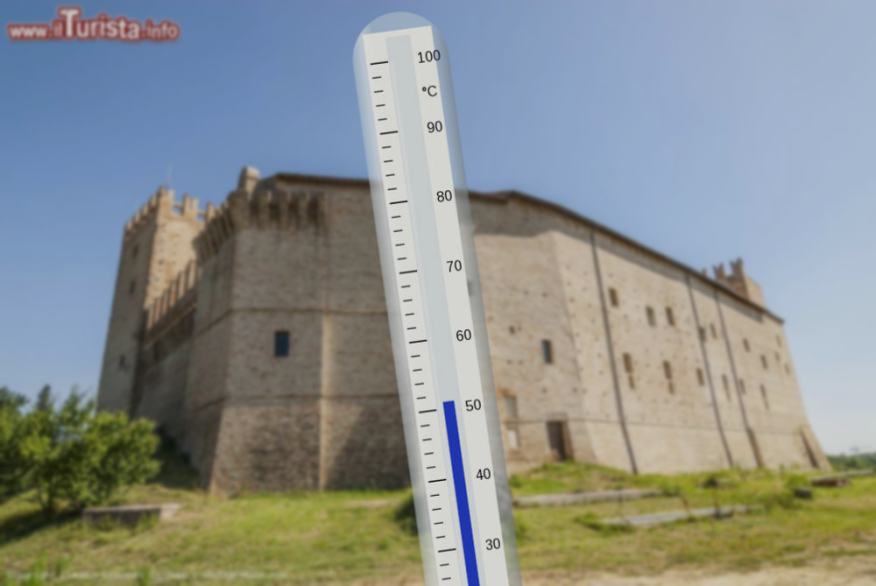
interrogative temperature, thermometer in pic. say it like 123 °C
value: 51 °C
